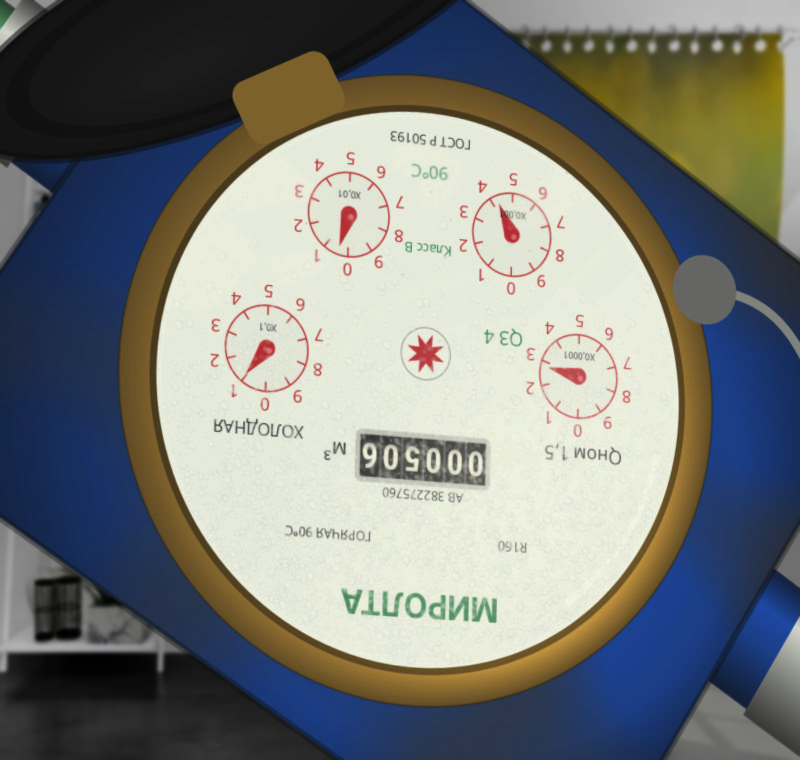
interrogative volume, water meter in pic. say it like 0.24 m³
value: 506.1042 m³
